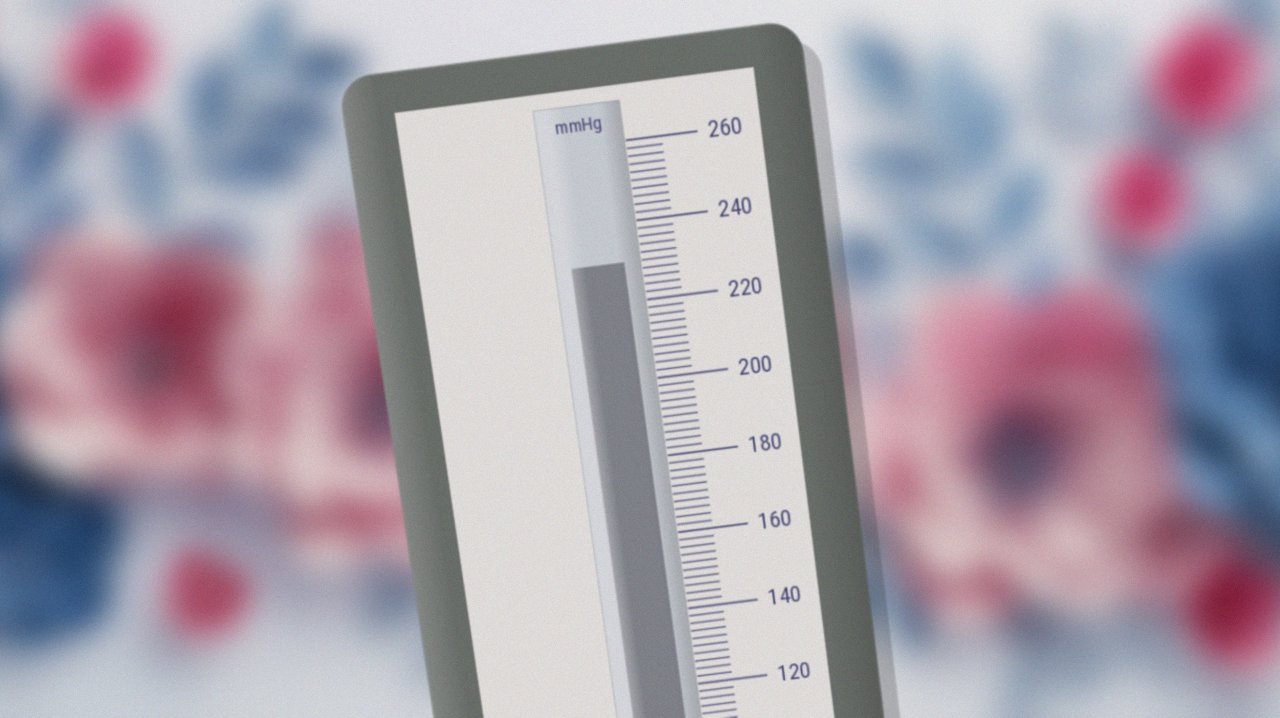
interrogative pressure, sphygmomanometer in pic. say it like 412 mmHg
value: 230 mmHg
